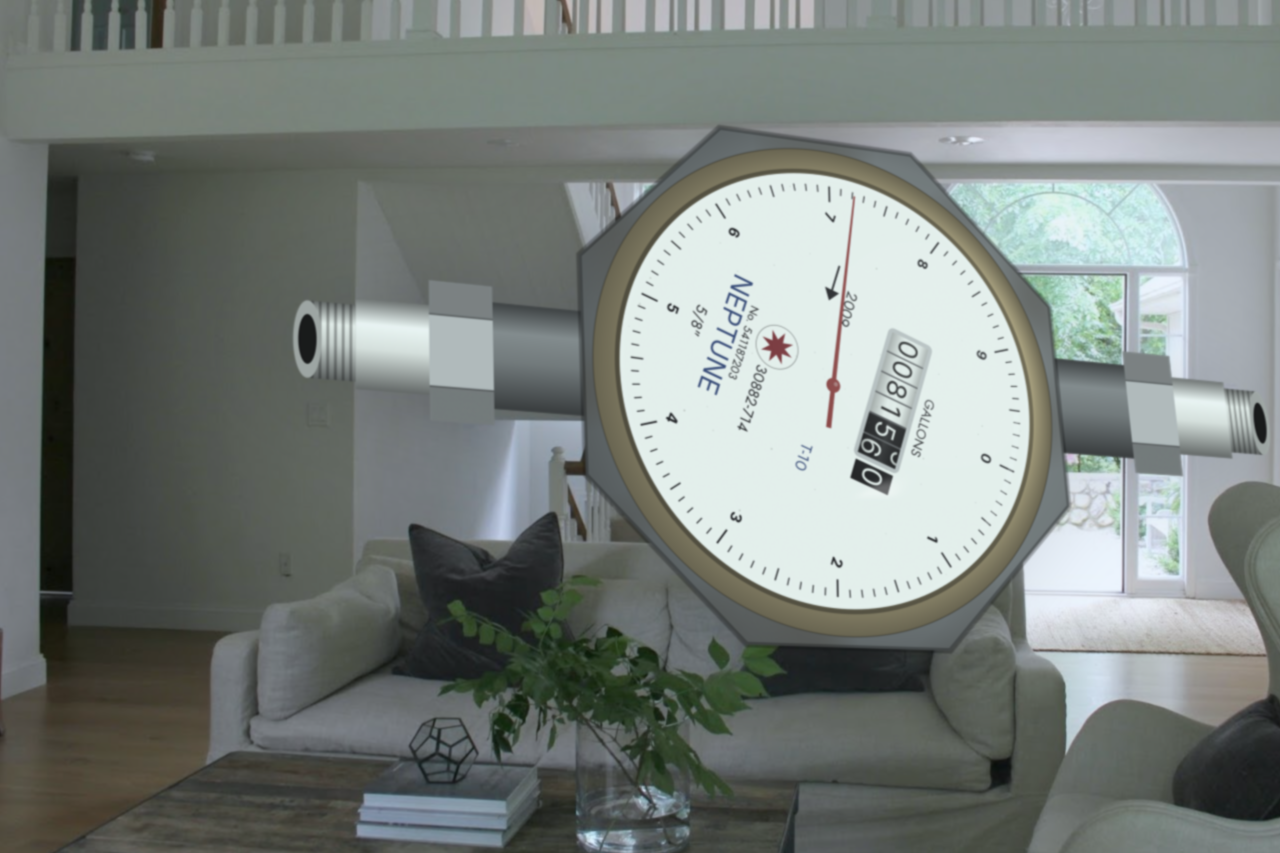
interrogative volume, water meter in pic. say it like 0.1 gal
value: 81557.2 gal
